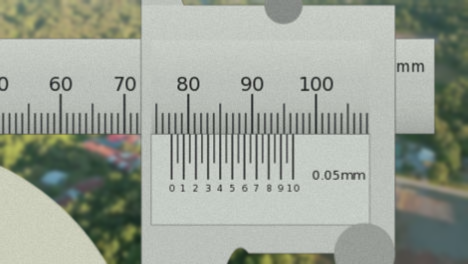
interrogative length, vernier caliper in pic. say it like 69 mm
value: 77.4 mm
